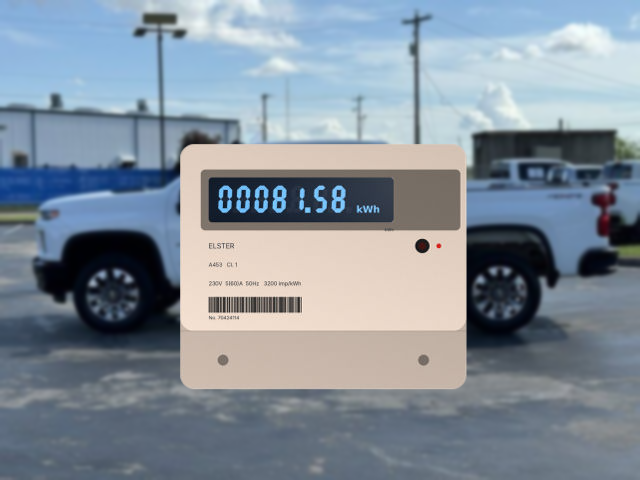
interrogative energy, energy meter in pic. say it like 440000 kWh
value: 81.58 kWh
